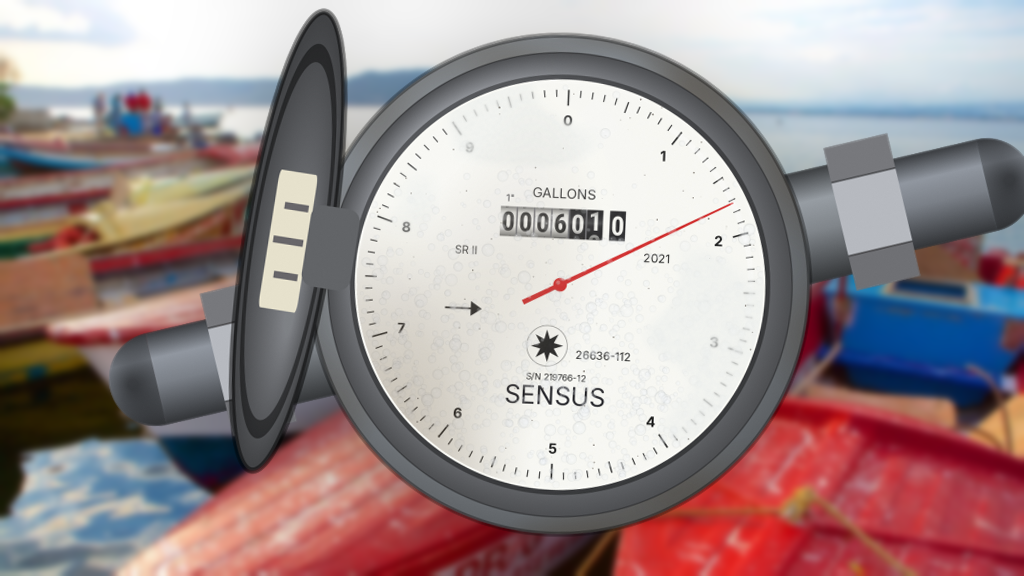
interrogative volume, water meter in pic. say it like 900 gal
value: 6011.7 gal
